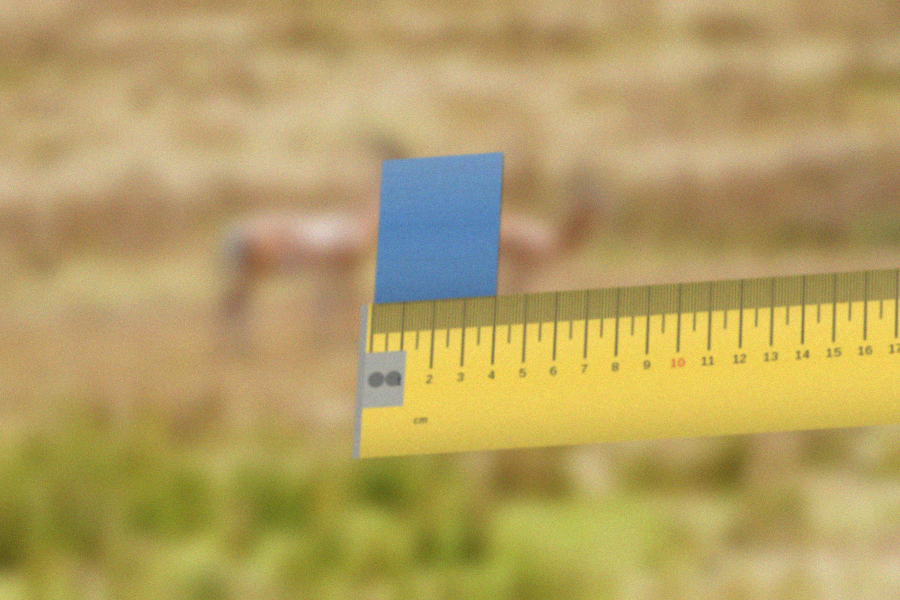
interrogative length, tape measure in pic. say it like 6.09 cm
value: 4 cm
